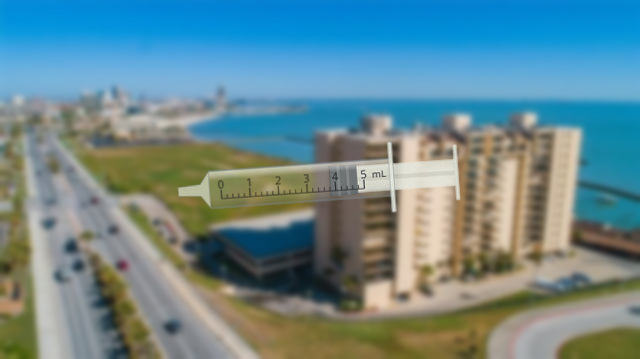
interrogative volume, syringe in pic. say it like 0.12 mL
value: 3.8 mL
